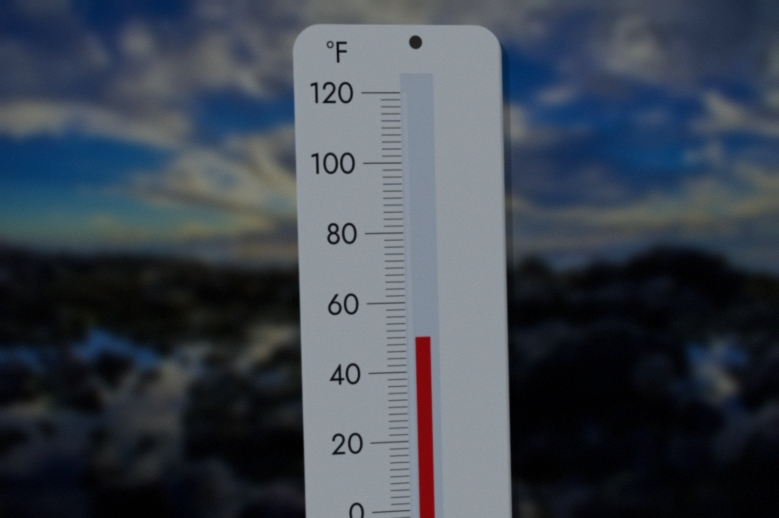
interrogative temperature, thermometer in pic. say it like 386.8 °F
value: 50 °F
